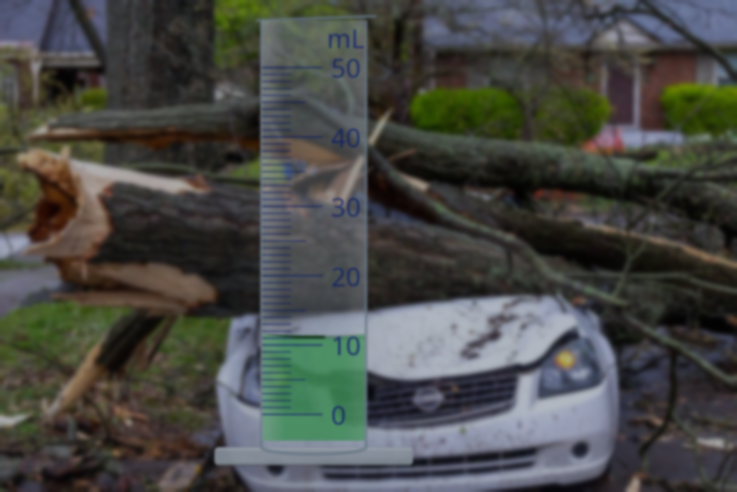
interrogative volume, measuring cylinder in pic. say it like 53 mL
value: 11 mL
